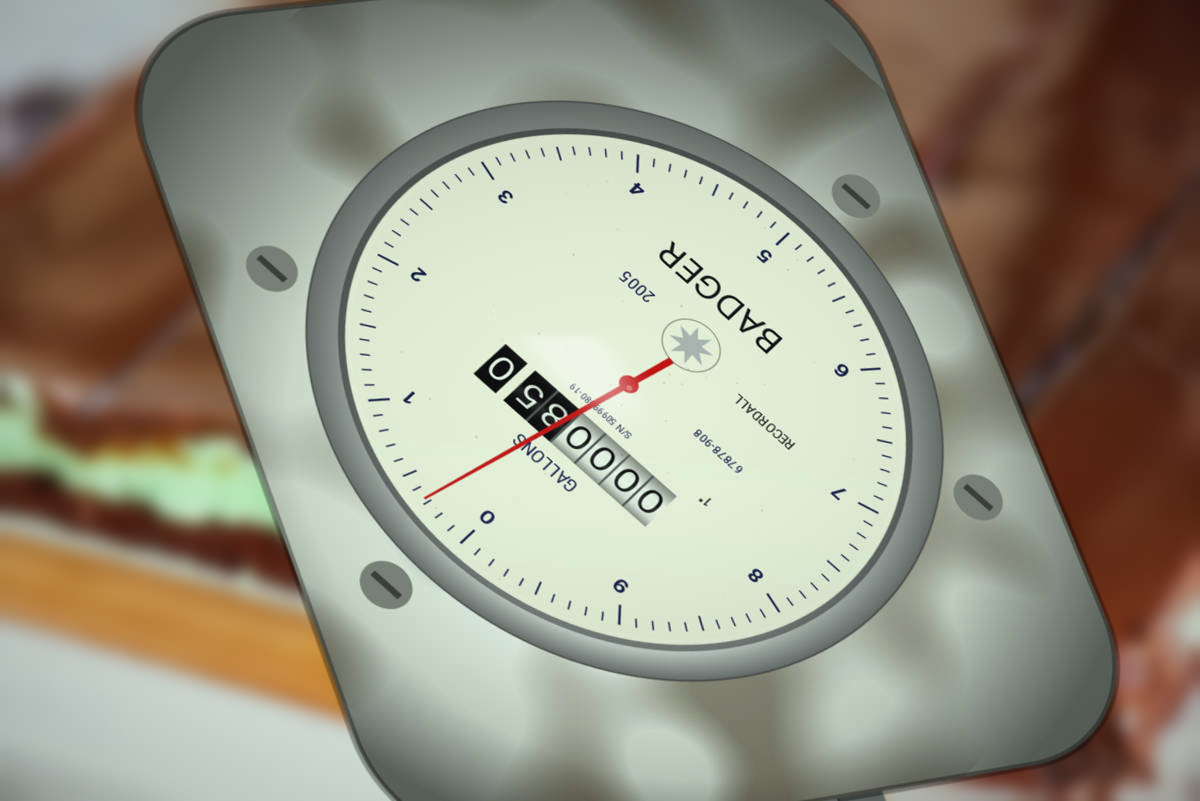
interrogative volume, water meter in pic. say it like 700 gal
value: 850.3 gal
